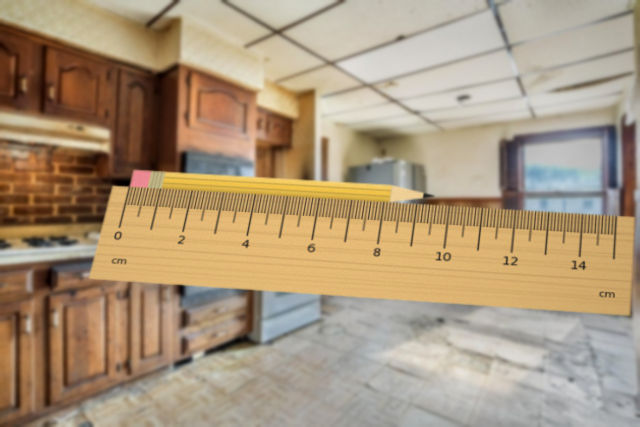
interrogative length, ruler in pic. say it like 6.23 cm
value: 9.5 cm
